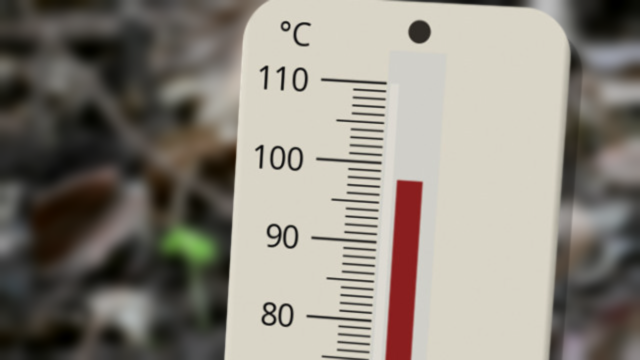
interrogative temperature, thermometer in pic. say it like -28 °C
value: 98 °C
